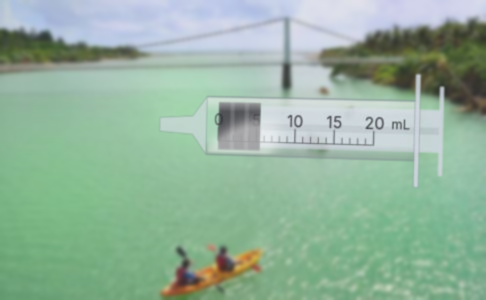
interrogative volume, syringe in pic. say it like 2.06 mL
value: 0 mL
